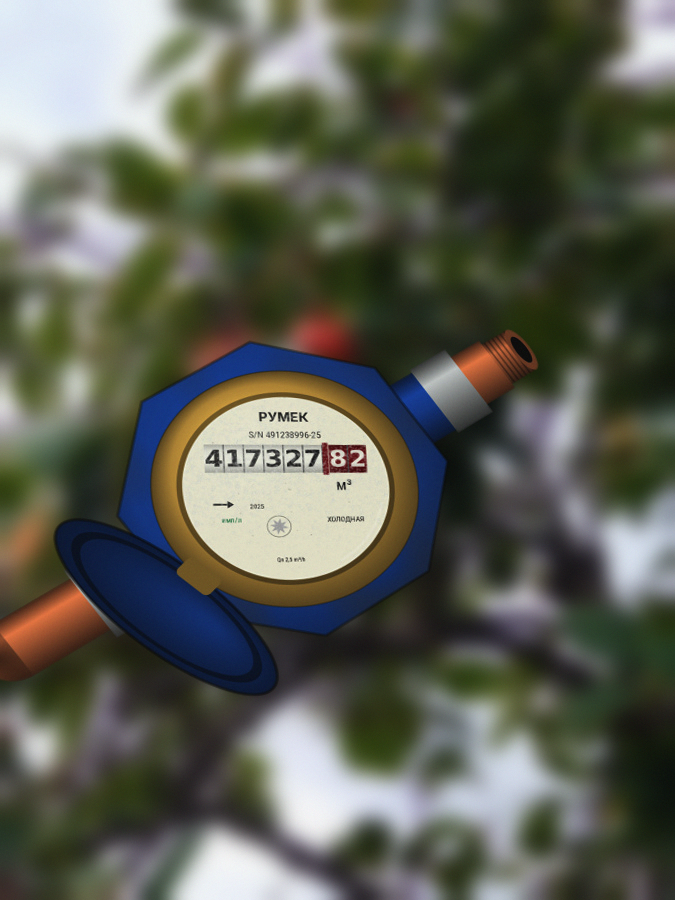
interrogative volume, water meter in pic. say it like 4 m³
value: 417327.82 m³
